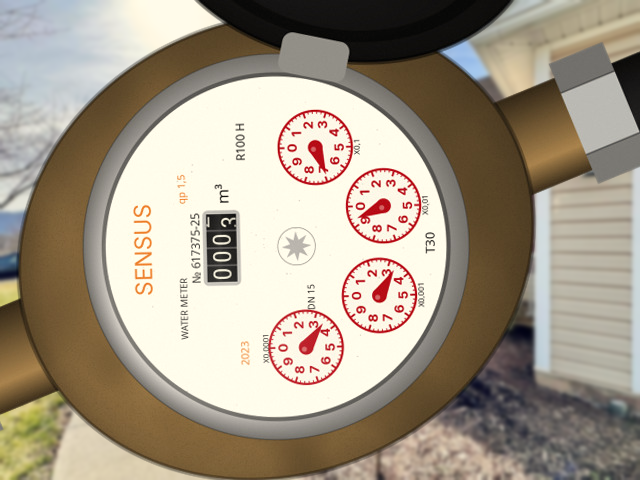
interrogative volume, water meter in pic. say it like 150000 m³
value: 2.6933 m³
